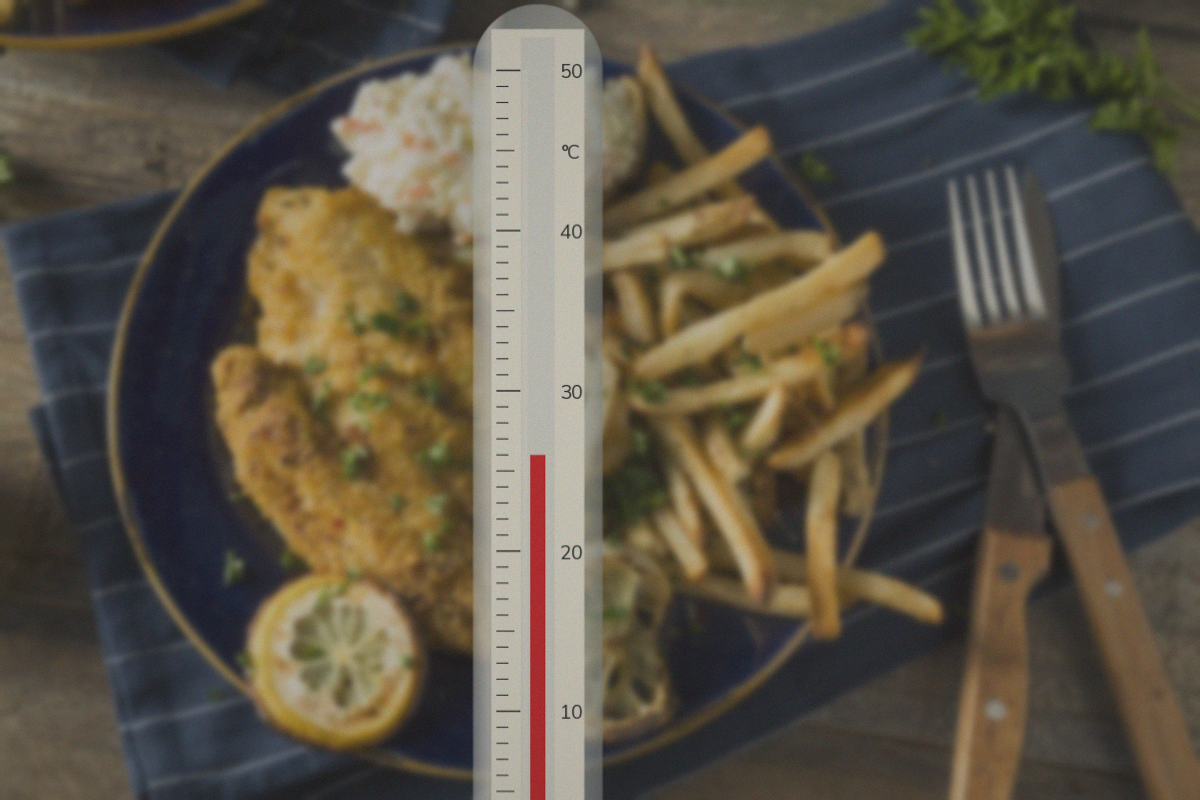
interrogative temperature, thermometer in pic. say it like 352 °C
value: 26 °C
